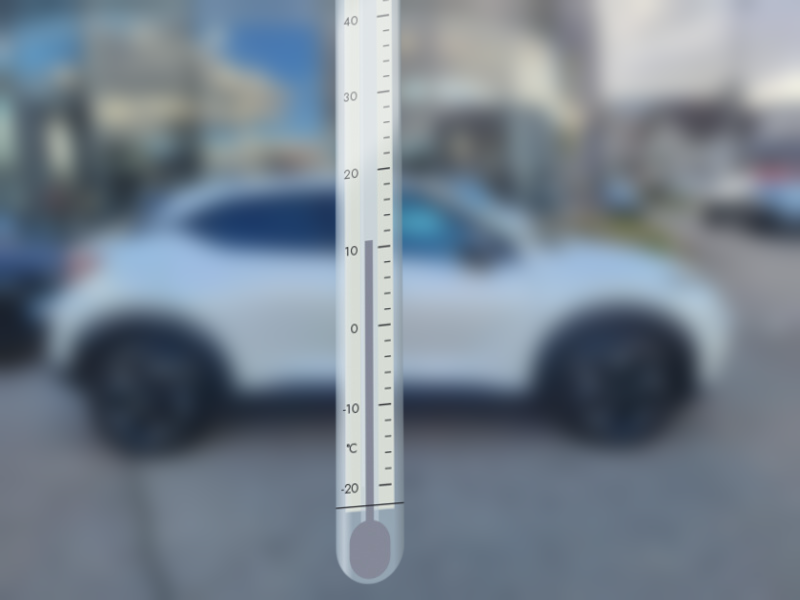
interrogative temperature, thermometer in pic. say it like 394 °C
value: 11 °C
